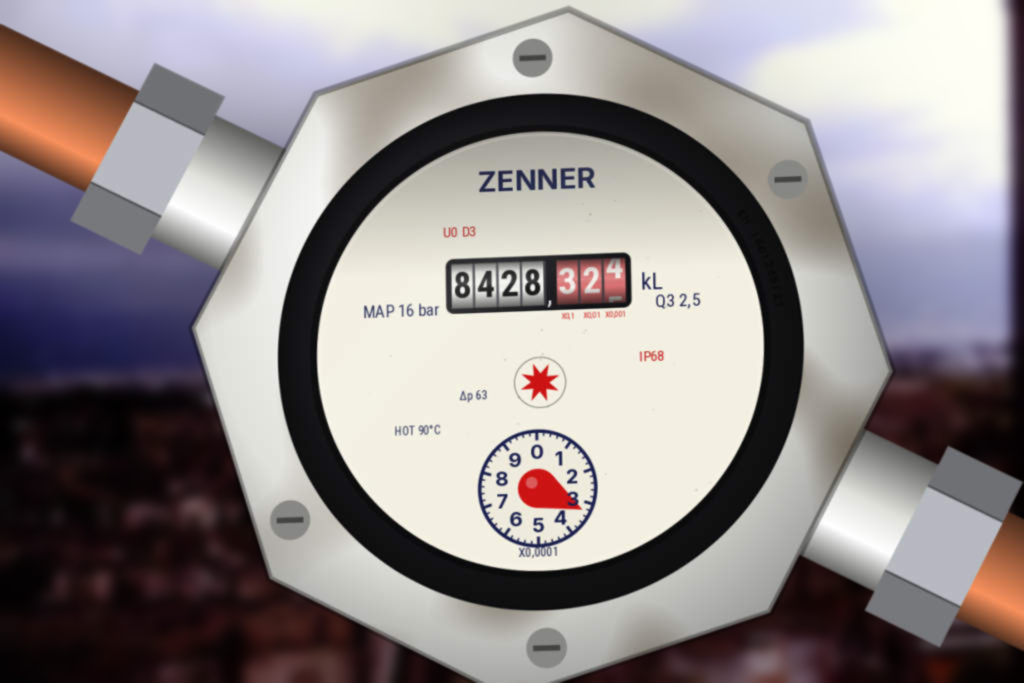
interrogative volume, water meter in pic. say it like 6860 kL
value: 8428.3243 kL
